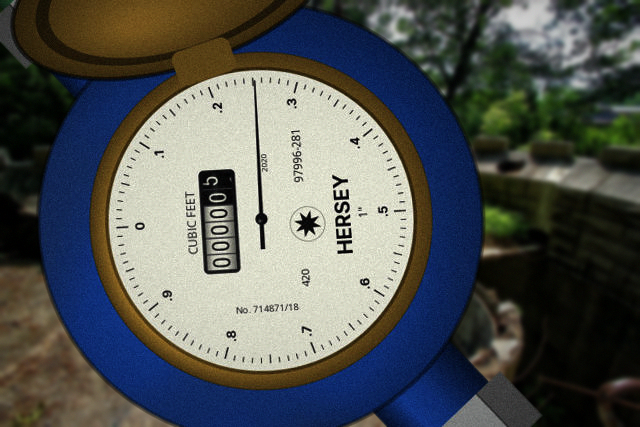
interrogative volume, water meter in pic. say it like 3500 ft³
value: 5.25 ft³
